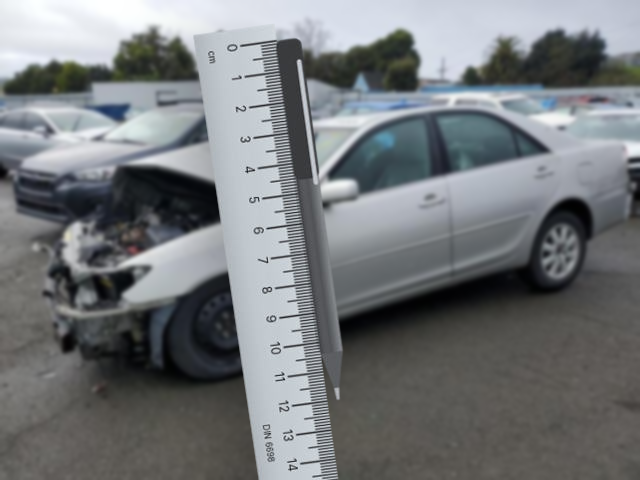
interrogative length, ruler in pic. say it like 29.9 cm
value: 12 cm
